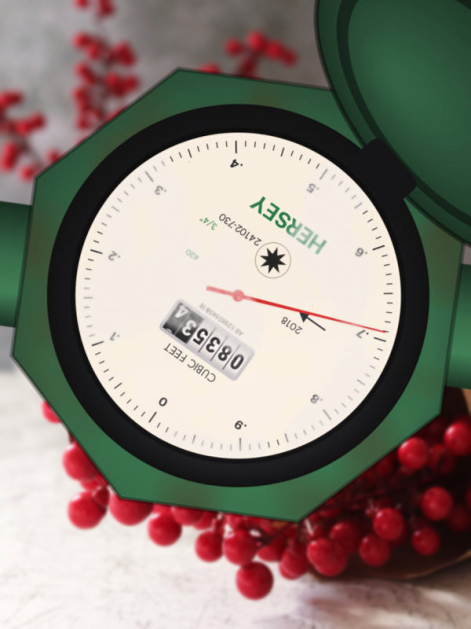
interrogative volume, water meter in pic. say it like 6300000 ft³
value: 83533.69 ft³
